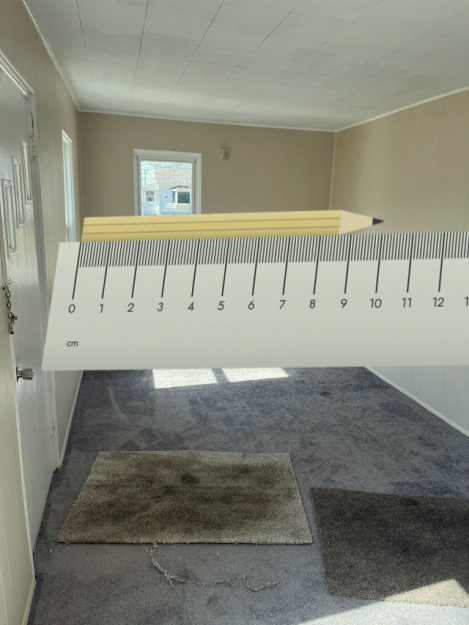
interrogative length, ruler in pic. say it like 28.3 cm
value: 10 cm
